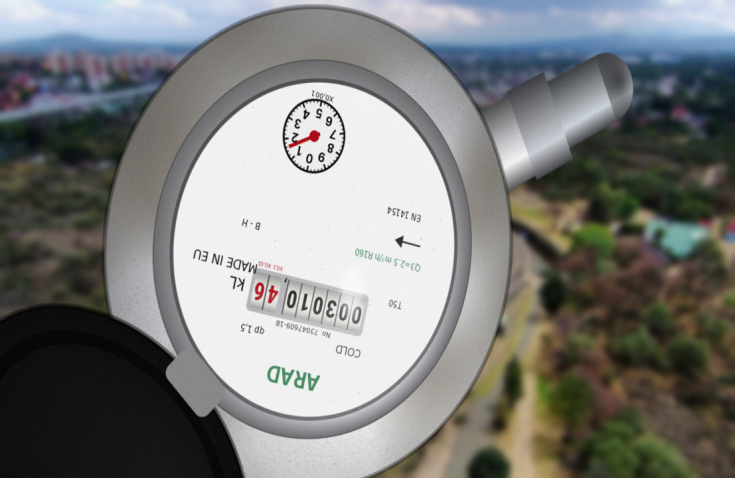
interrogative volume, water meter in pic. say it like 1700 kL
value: 3010.461 kL
